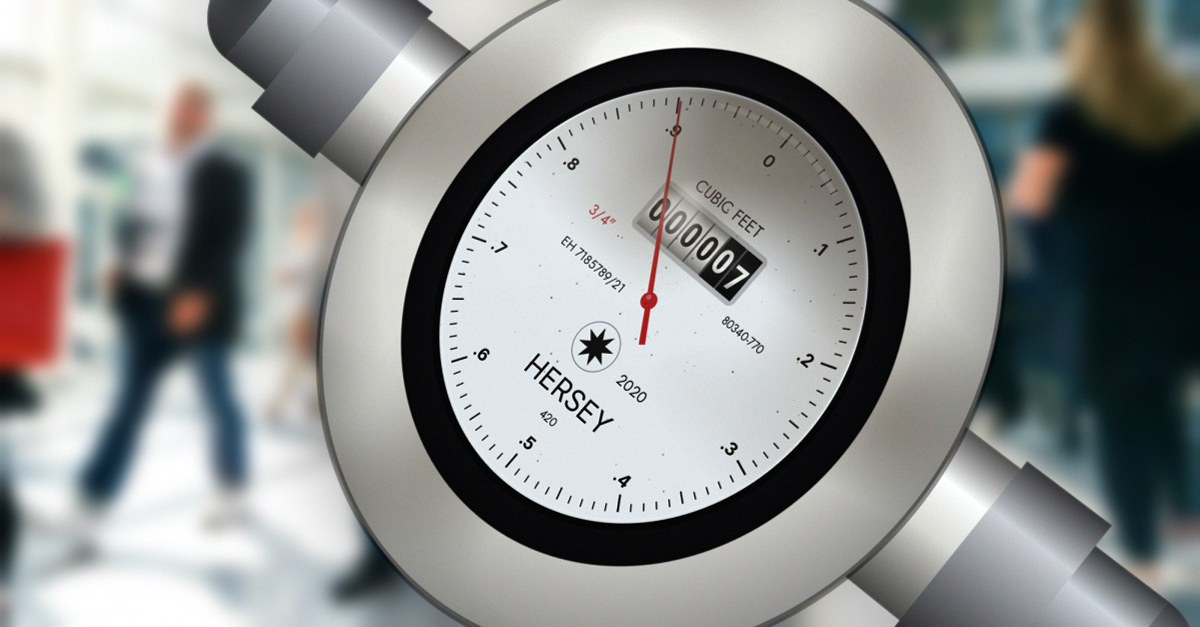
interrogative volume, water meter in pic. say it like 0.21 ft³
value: 6.90 ft³
